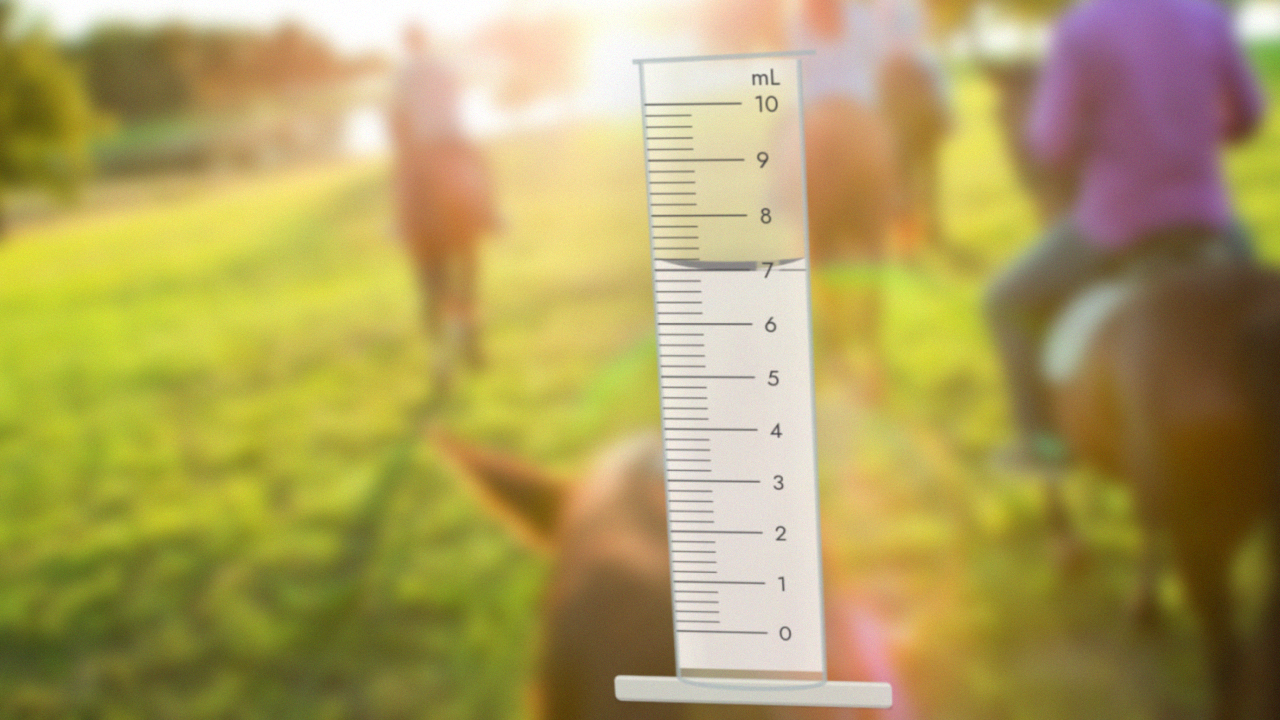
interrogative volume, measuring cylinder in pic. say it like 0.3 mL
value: 7 mL
